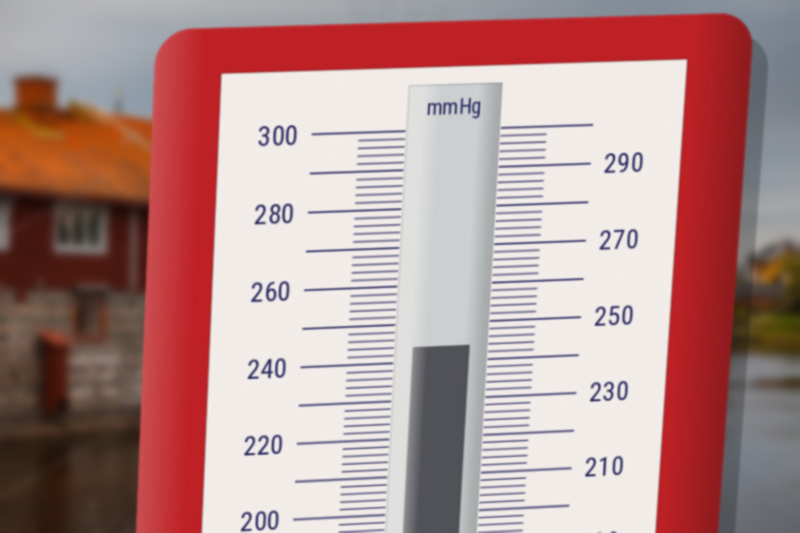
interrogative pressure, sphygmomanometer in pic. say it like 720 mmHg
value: 244 mmHg
